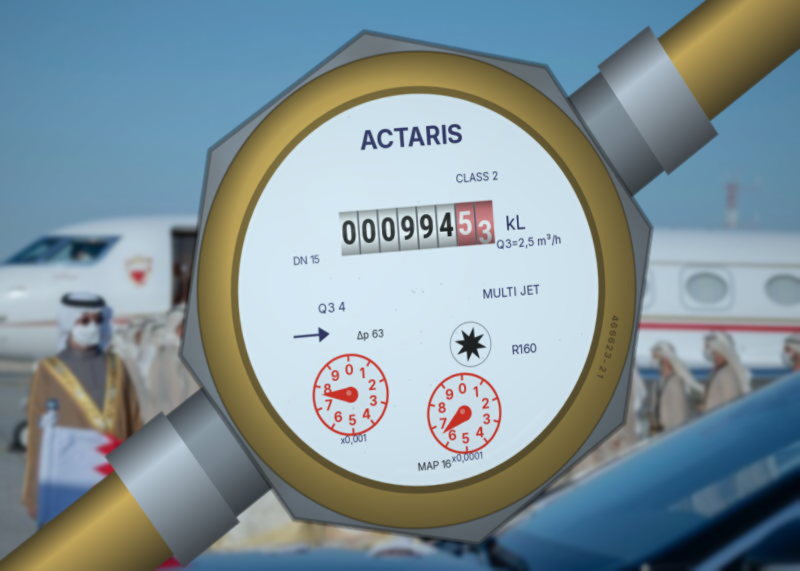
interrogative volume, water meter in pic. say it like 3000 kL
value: 994.5276 kL
